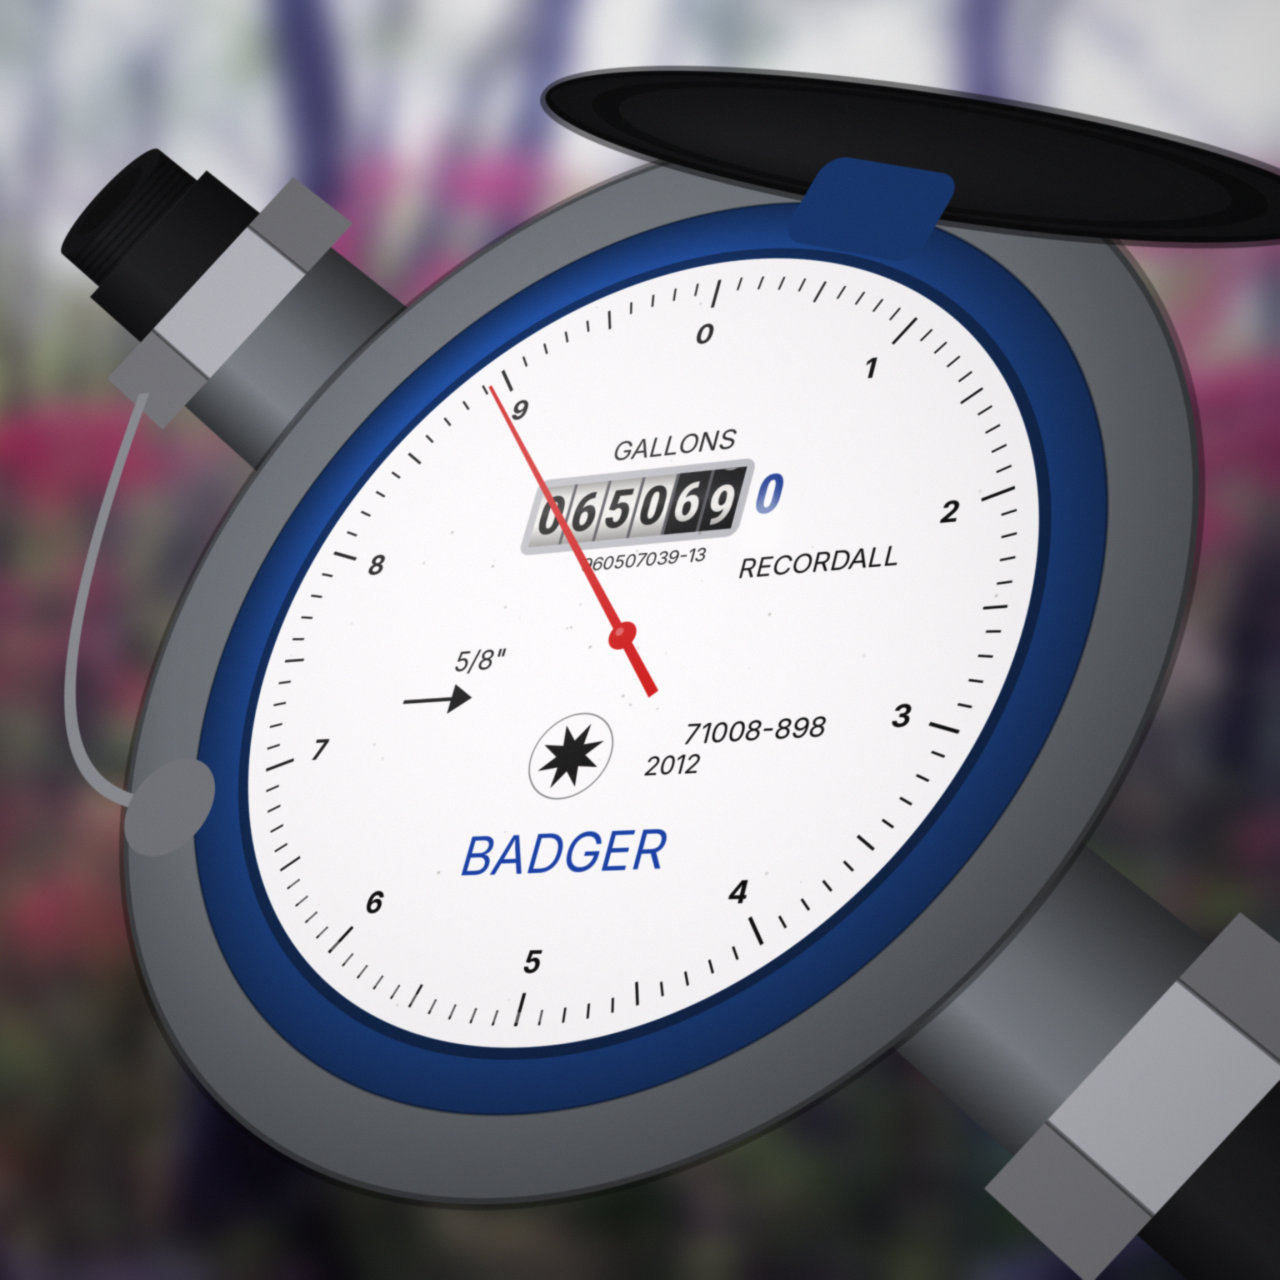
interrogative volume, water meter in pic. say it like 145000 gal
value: 650688.9 gal
